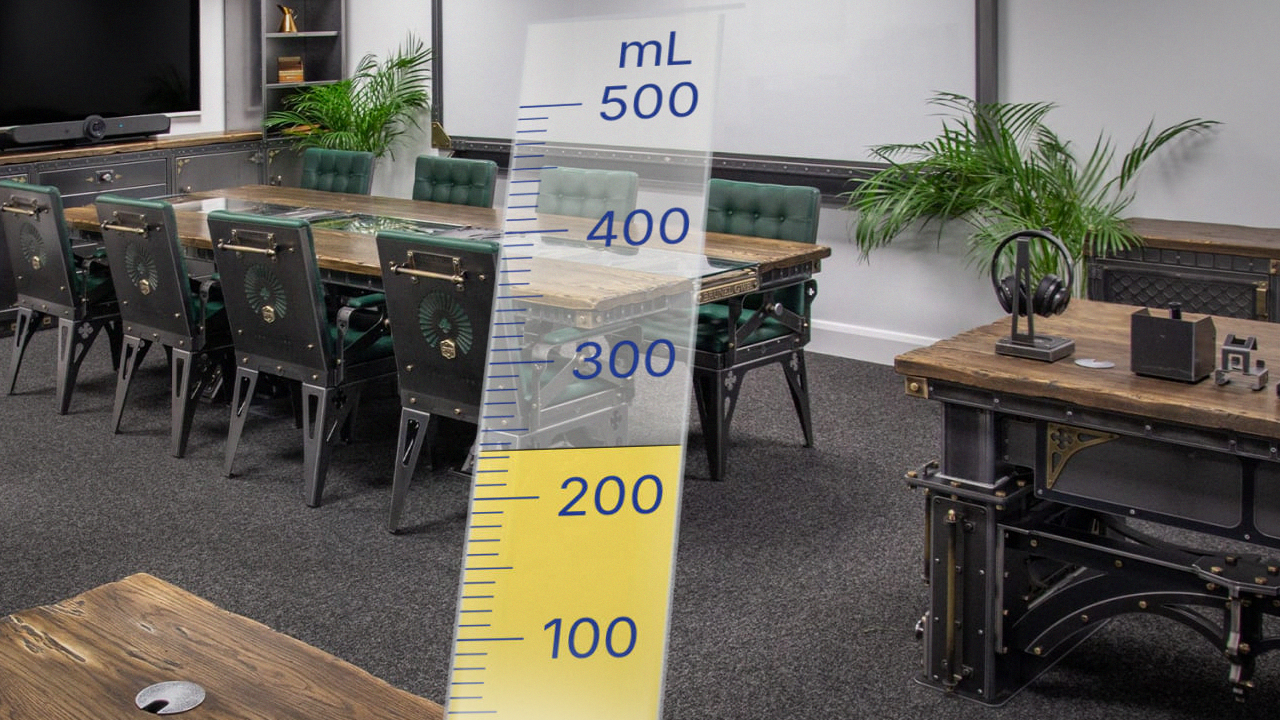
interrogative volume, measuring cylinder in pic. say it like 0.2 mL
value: 235 mL
